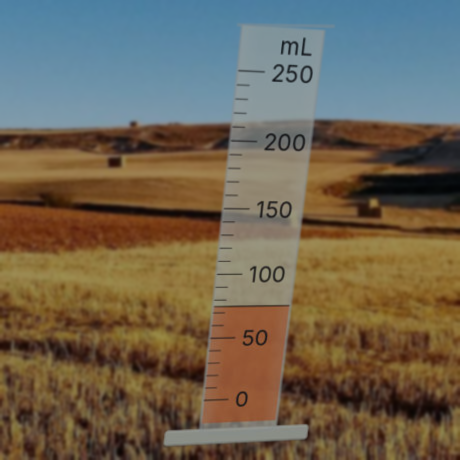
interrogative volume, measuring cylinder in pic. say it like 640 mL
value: 75 mL
